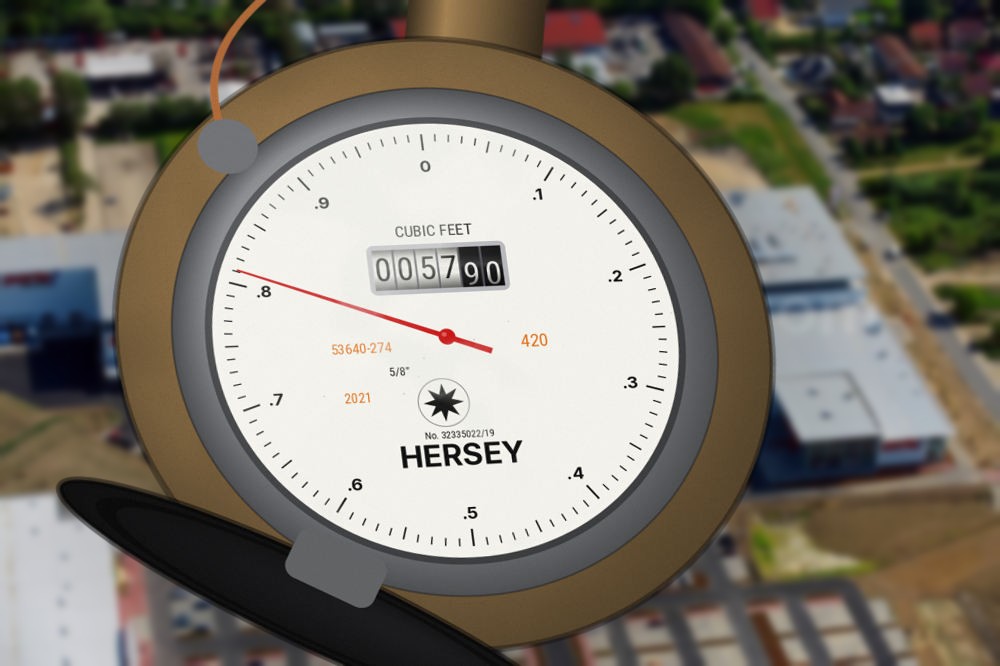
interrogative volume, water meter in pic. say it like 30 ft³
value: 5789.81 ft³
